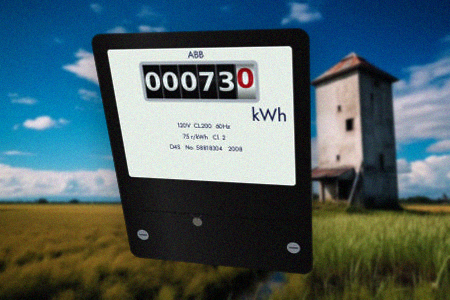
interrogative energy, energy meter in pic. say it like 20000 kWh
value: 73.0 kWh
